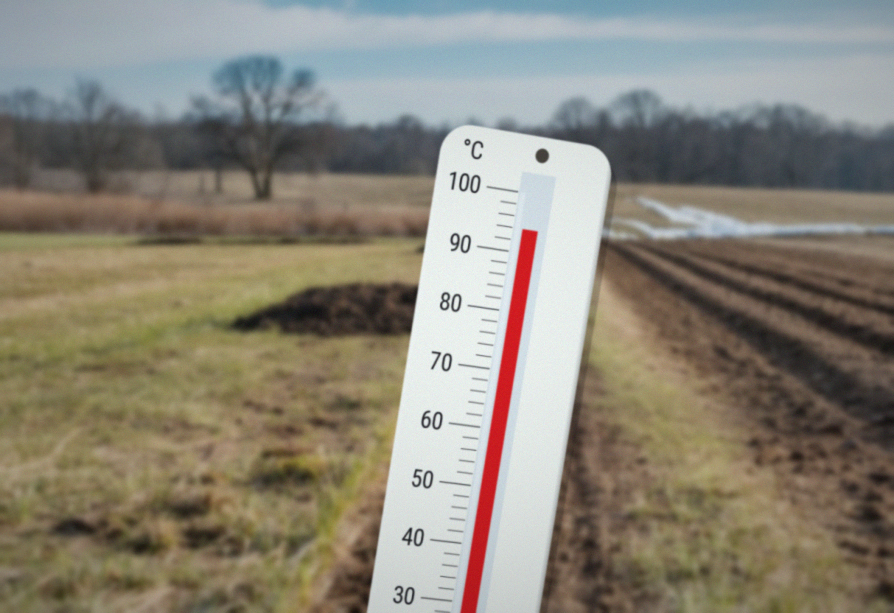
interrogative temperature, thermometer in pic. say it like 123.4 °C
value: 94 °C
